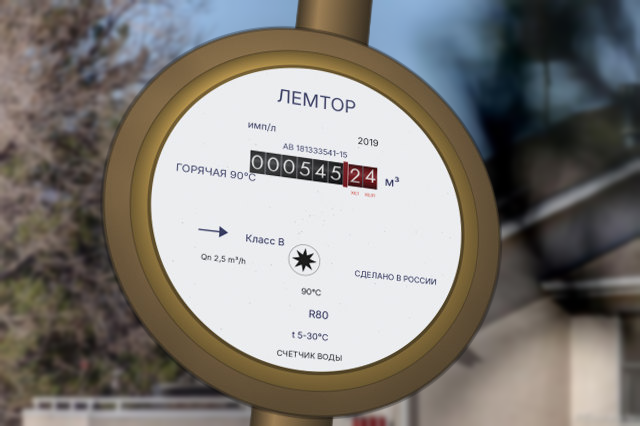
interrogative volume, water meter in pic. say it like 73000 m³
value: 545.24 m³
